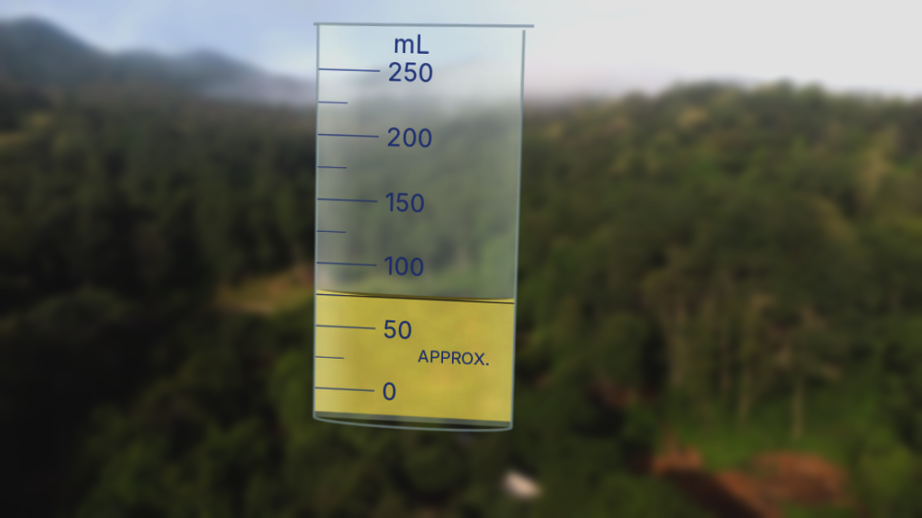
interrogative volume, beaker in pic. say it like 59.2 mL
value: 75 mL
